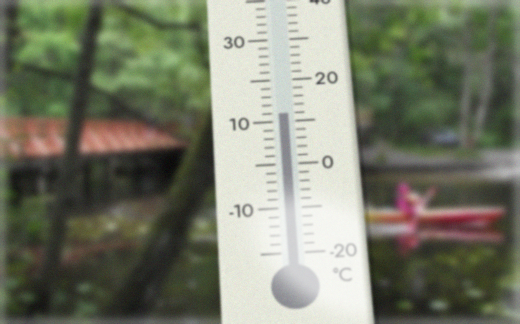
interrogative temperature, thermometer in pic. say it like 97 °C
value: 12 °C
